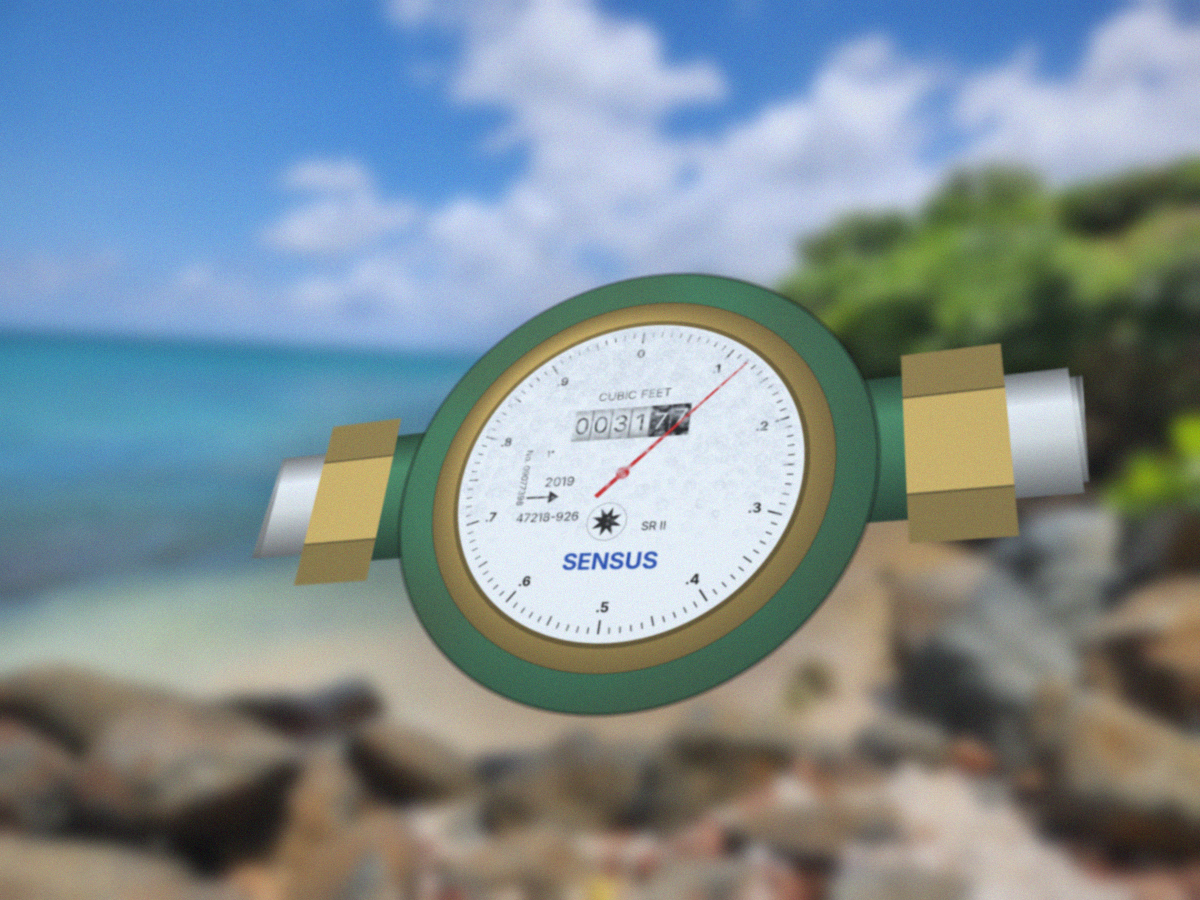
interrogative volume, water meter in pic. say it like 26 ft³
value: 3177.12 ft³
